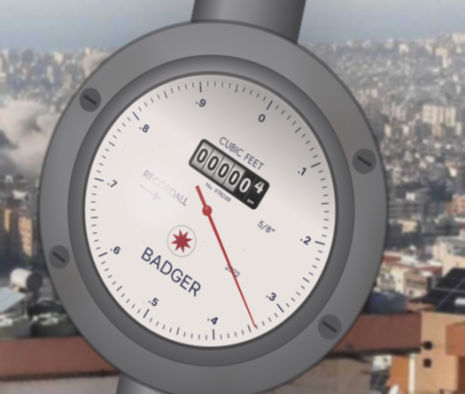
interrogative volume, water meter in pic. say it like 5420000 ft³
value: 4.34 ft³
